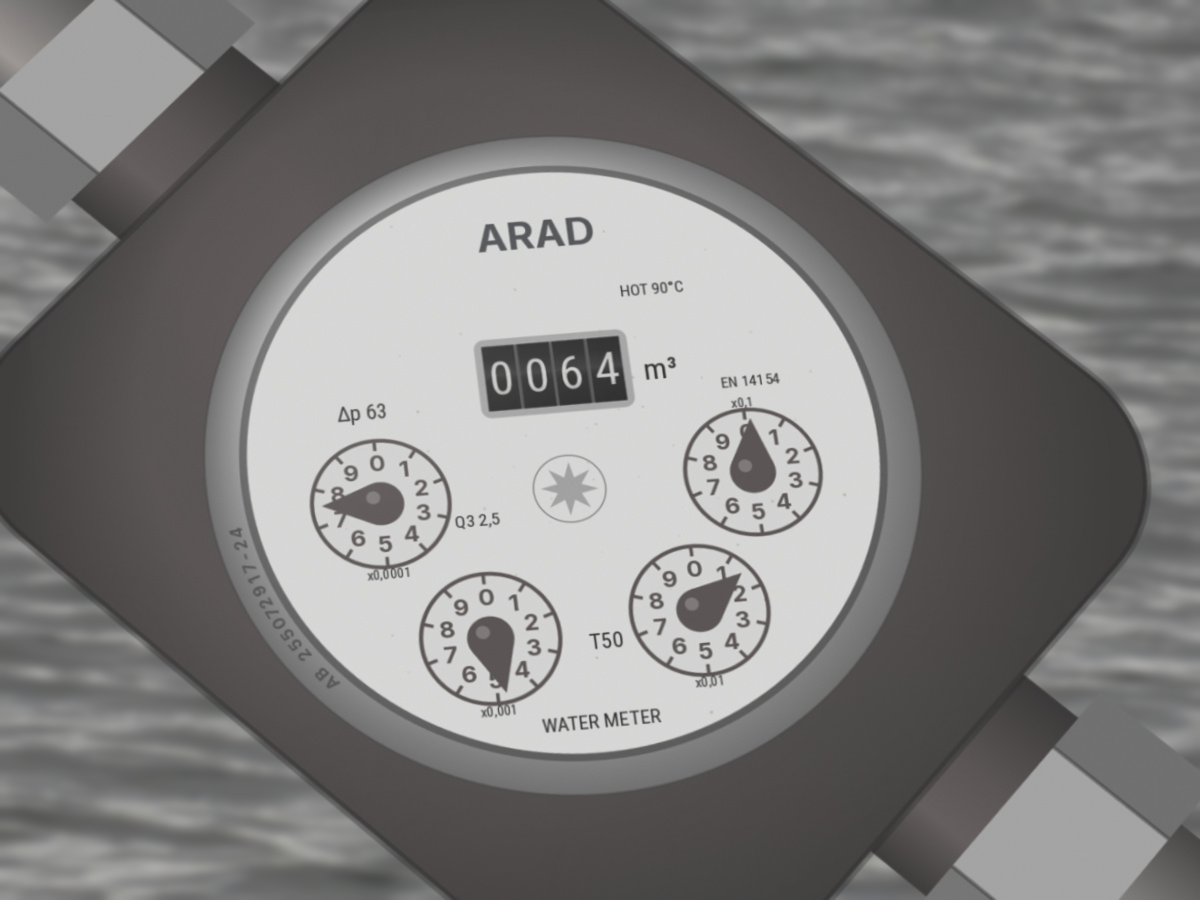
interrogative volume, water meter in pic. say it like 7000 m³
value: 64.0147 m³
